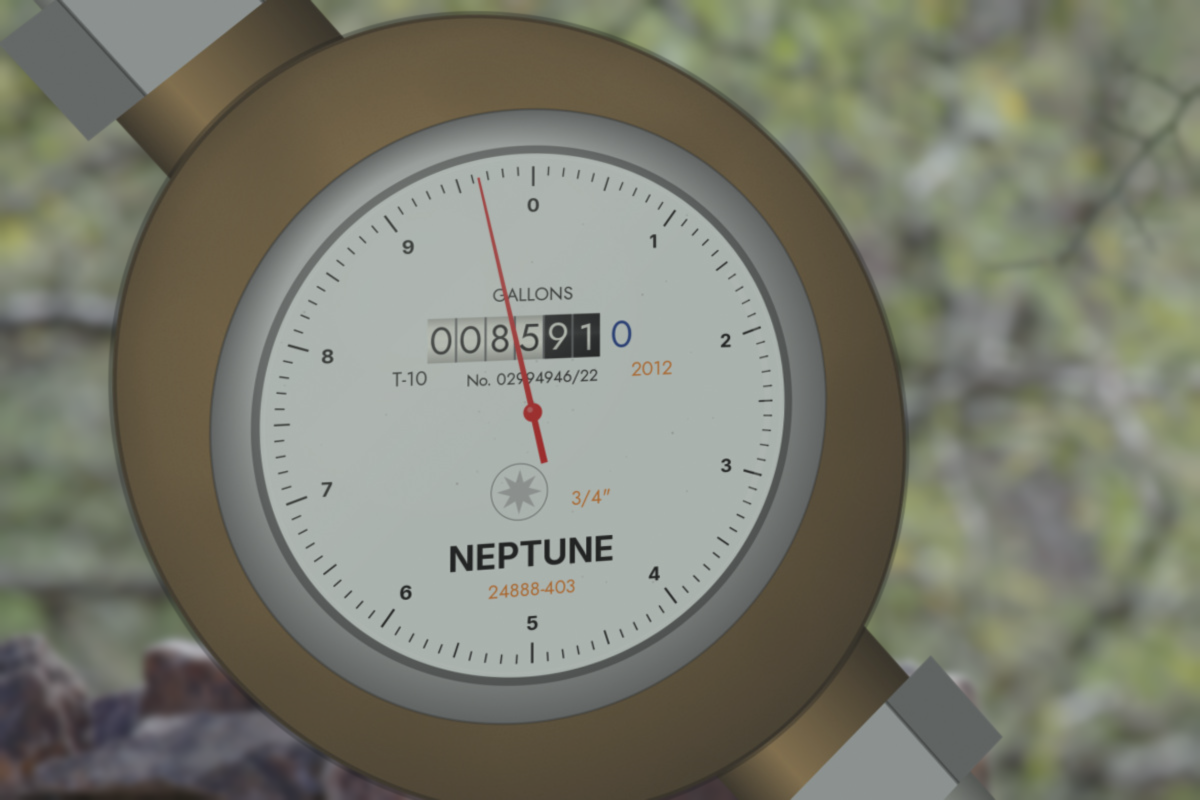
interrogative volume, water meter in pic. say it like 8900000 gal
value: 85909.6 gal
